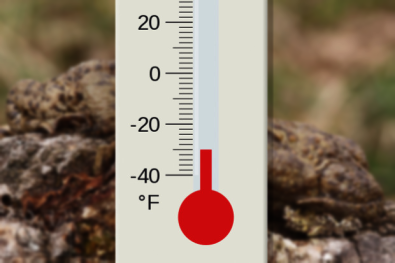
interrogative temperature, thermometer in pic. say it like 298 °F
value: -30 °F
